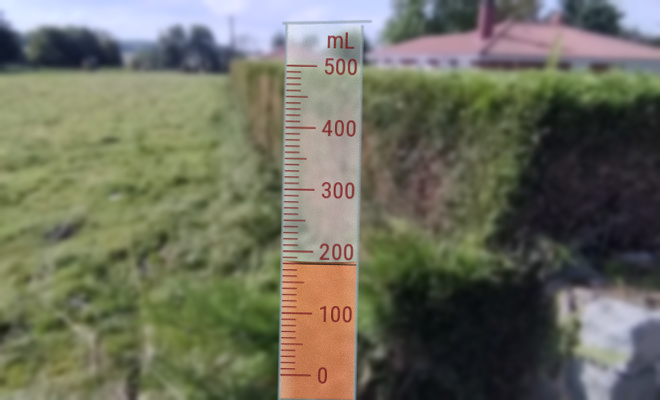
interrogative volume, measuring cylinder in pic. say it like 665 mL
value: 180 mL
